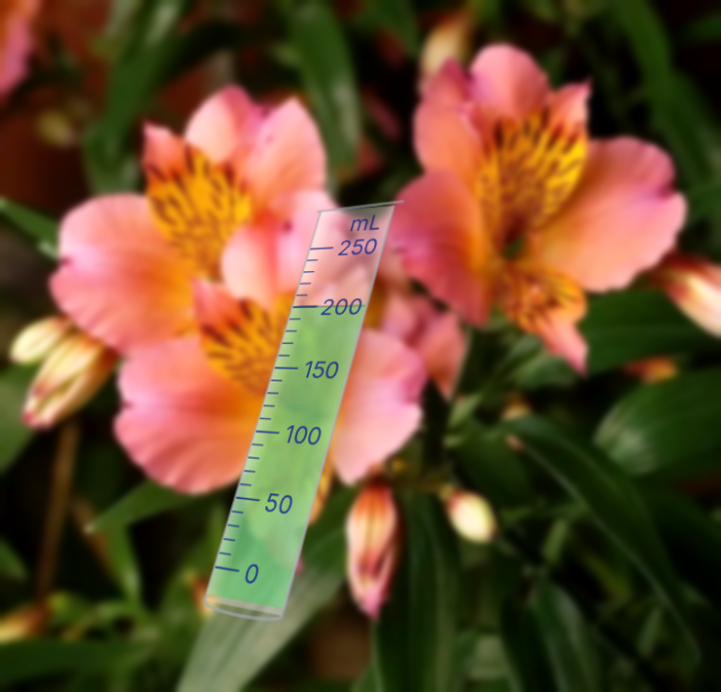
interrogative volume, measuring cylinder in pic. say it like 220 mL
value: 200 mL
